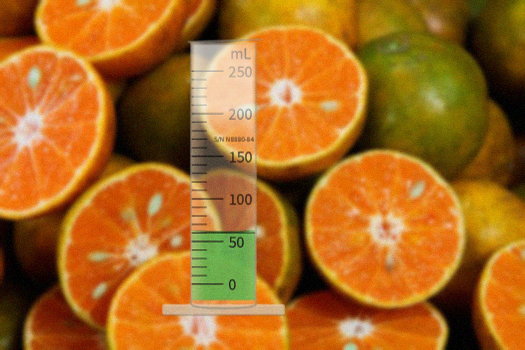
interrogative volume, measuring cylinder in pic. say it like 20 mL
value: 60 mL
